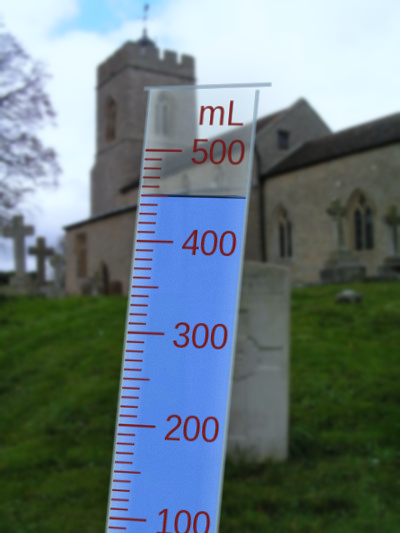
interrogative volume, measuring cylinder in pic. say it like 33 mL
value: 450 mL
